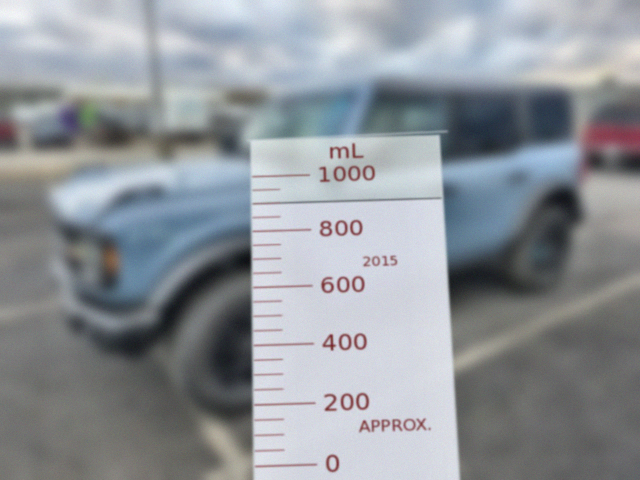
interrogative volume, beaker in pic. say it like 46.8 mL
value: 900 mL
